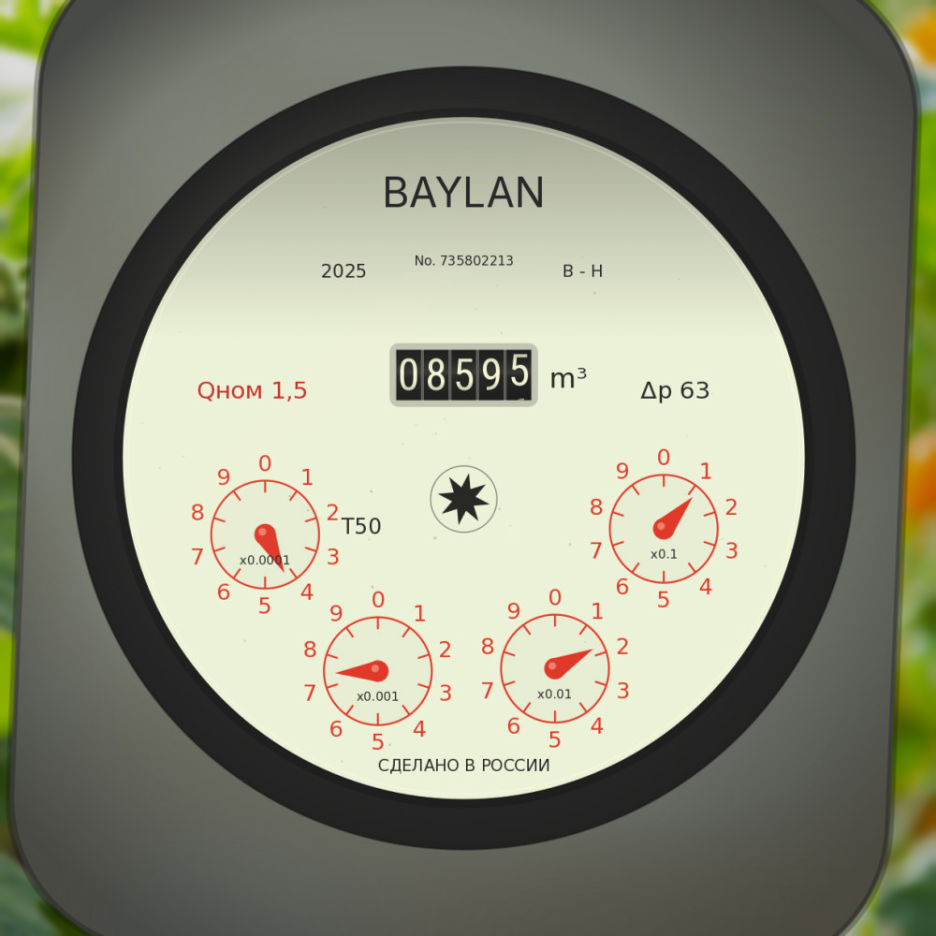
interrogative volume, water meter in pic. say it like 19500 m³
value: 8595.1174 m³
